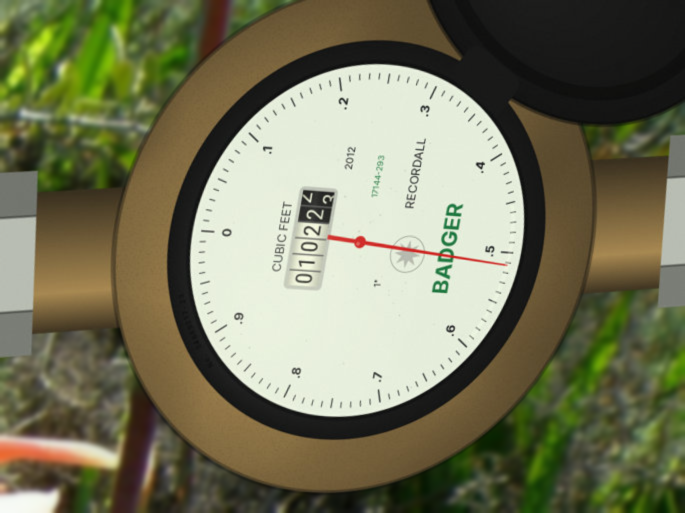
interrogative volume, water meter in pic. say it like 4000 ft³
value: 10222.51 ft³
